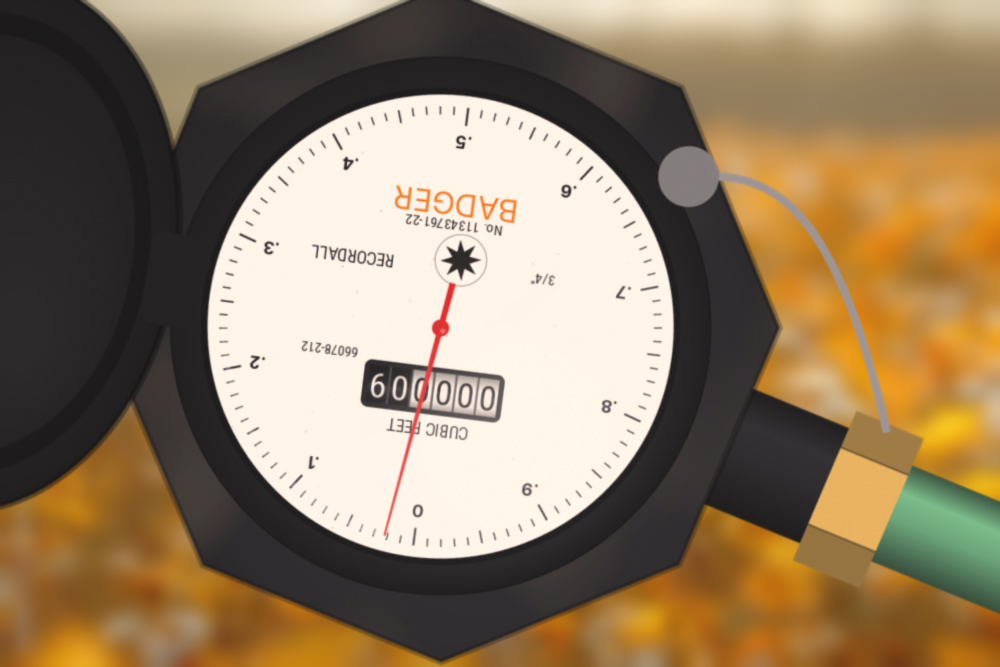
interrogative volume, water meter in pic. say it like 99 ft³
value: 9.02 ft³
